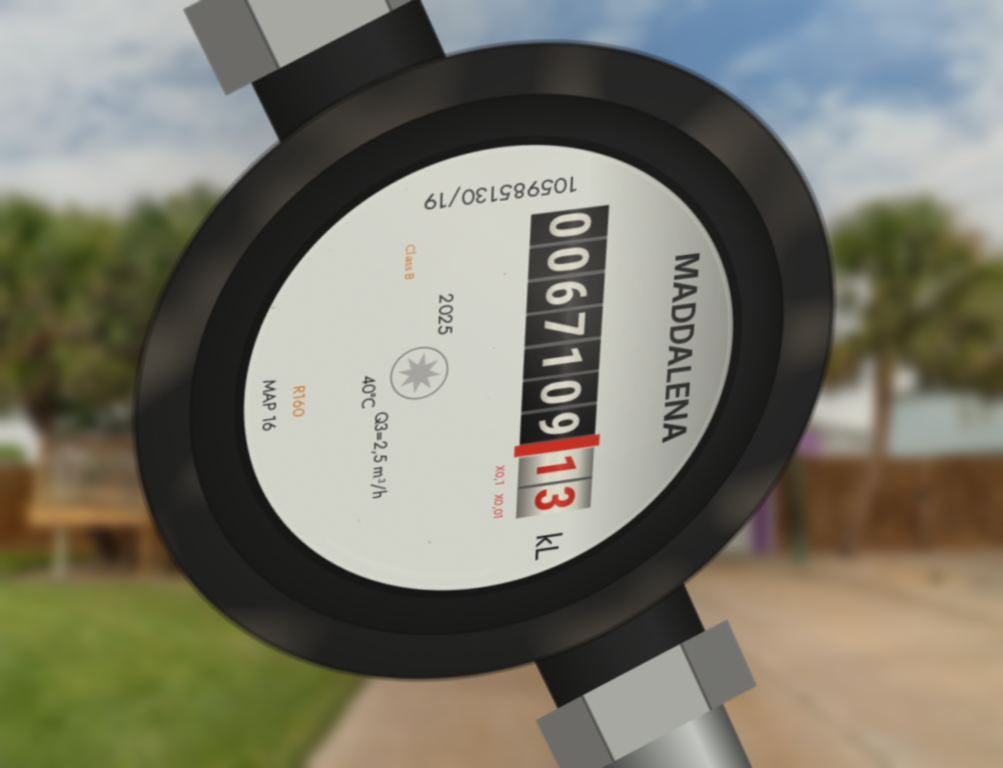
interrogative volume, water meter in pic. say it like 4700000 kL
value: 67109.13 kL
